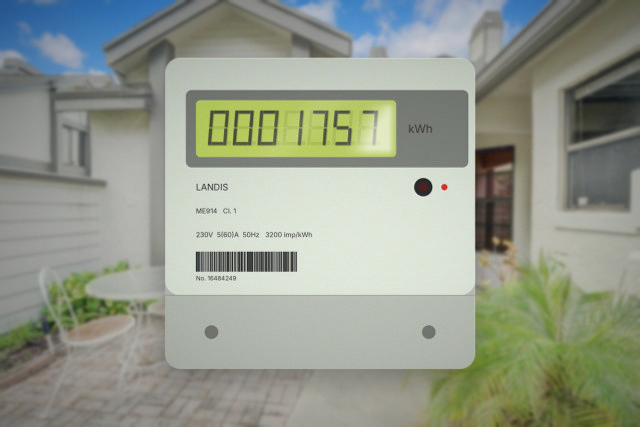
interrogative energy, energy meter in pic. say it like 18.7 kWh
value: 1757 kWh
